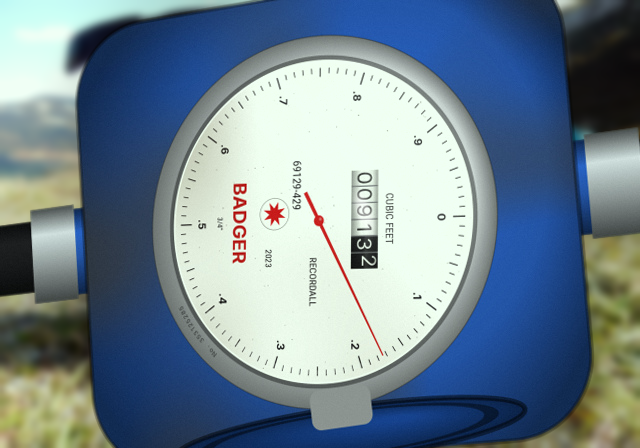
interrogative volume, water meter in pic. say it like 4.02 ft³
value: 9132.17 ft³
